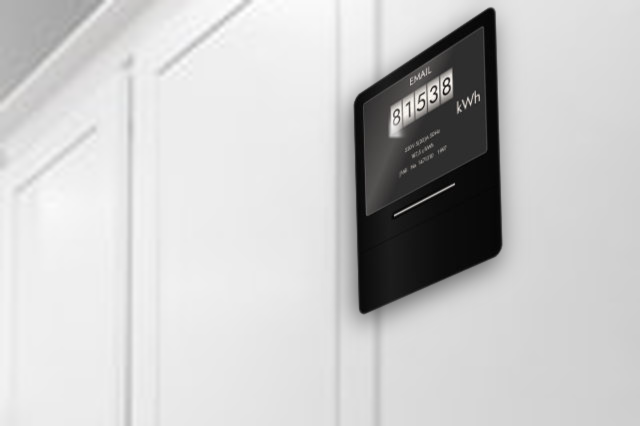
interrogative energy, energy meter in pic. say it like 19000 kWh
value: 81538 kWh
